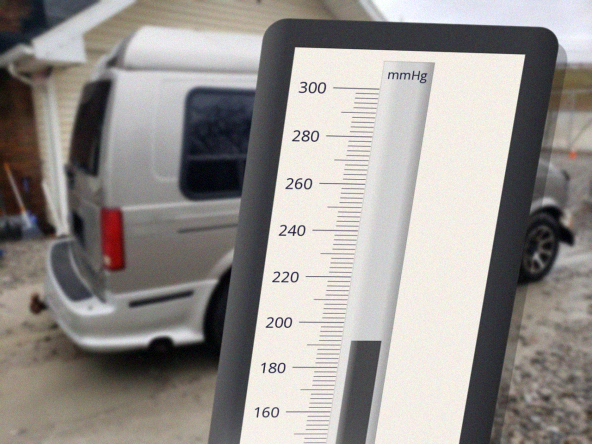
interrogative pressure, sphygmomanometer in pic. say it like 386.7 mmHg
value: 192 mmHg
